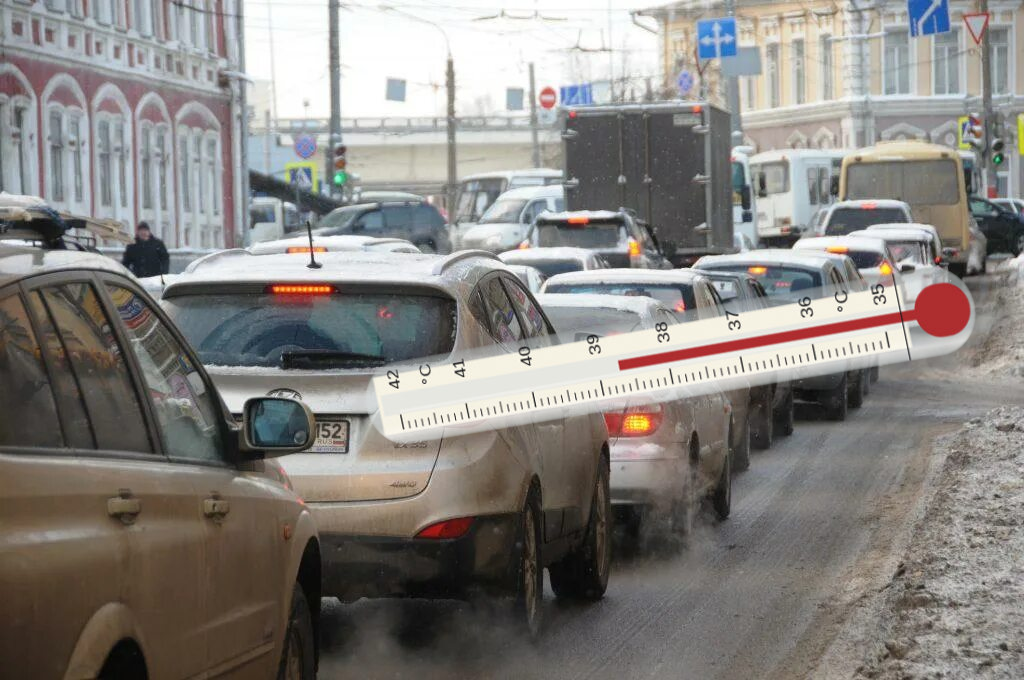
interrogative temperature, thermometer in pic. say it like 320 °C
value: 38.7 °C
